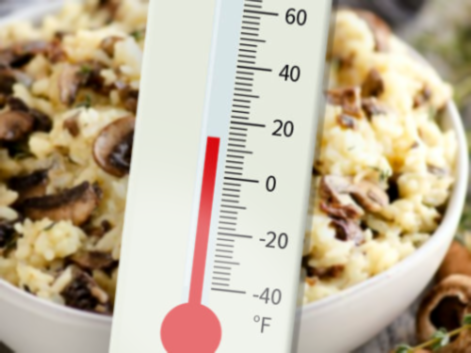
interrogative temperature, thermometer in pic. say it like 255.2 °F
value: 14 °F
